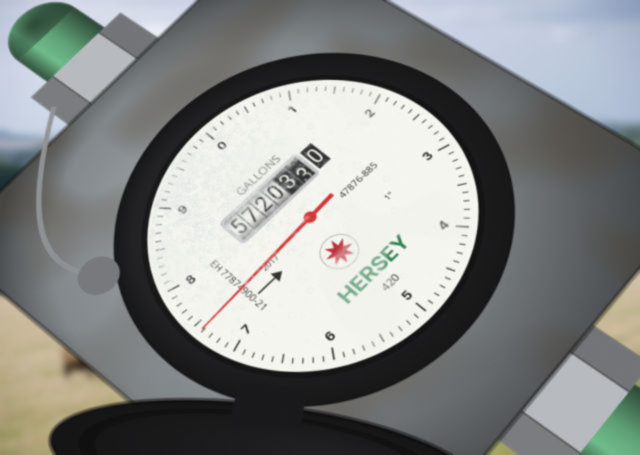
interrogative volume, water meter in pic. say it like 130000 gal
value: 5720327.4 gal
